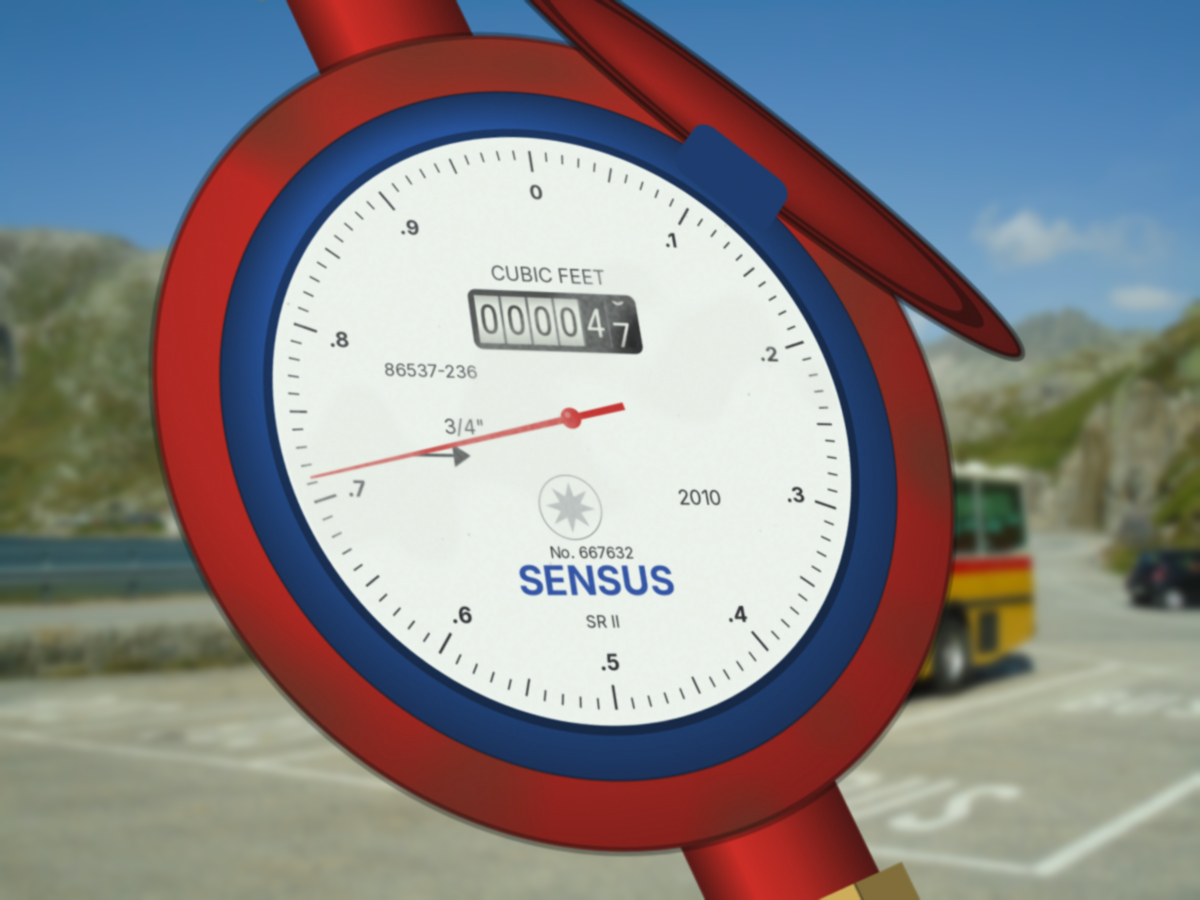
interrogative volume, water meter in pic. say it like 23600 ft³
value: 46.71 ft³
